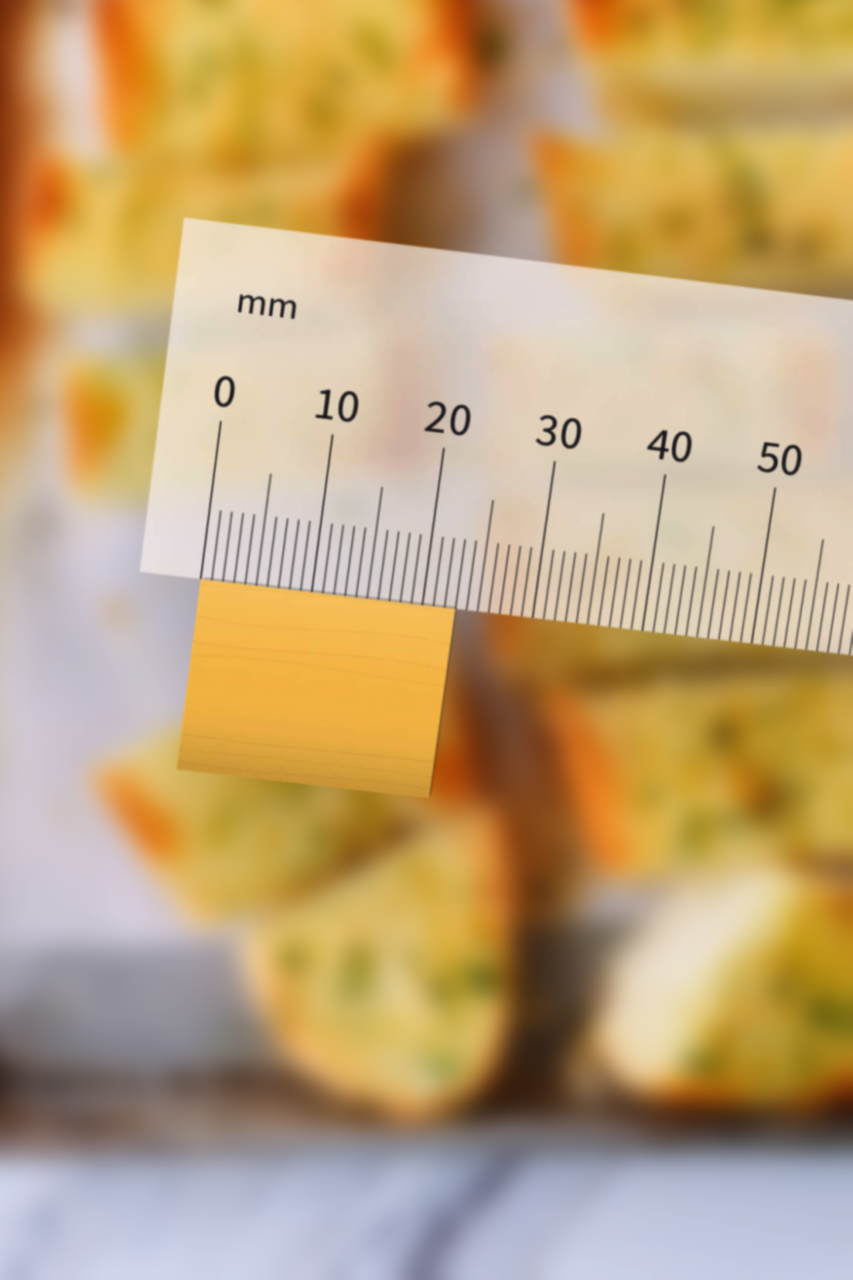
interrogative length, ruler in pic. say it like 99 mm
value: 23 mm
